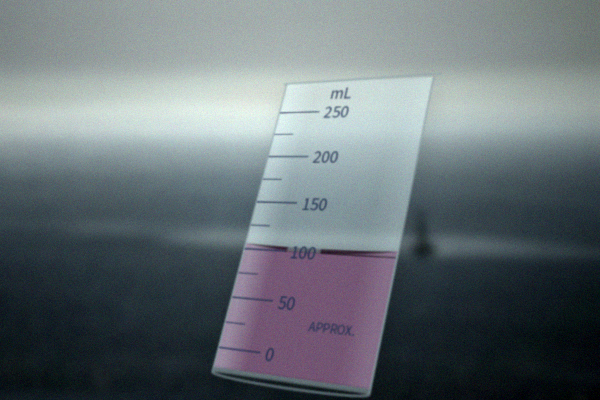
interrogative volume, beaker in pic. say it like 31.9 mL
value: 100 mL
